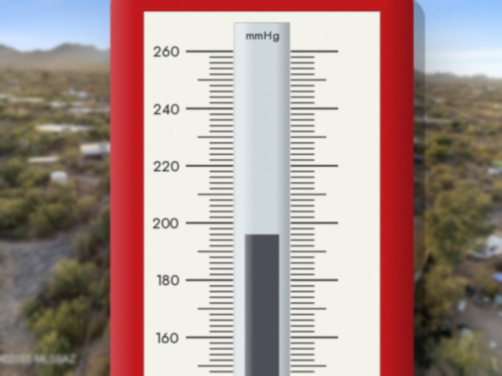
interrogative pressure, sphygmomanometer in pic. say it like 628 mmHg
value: 196 mmHg
